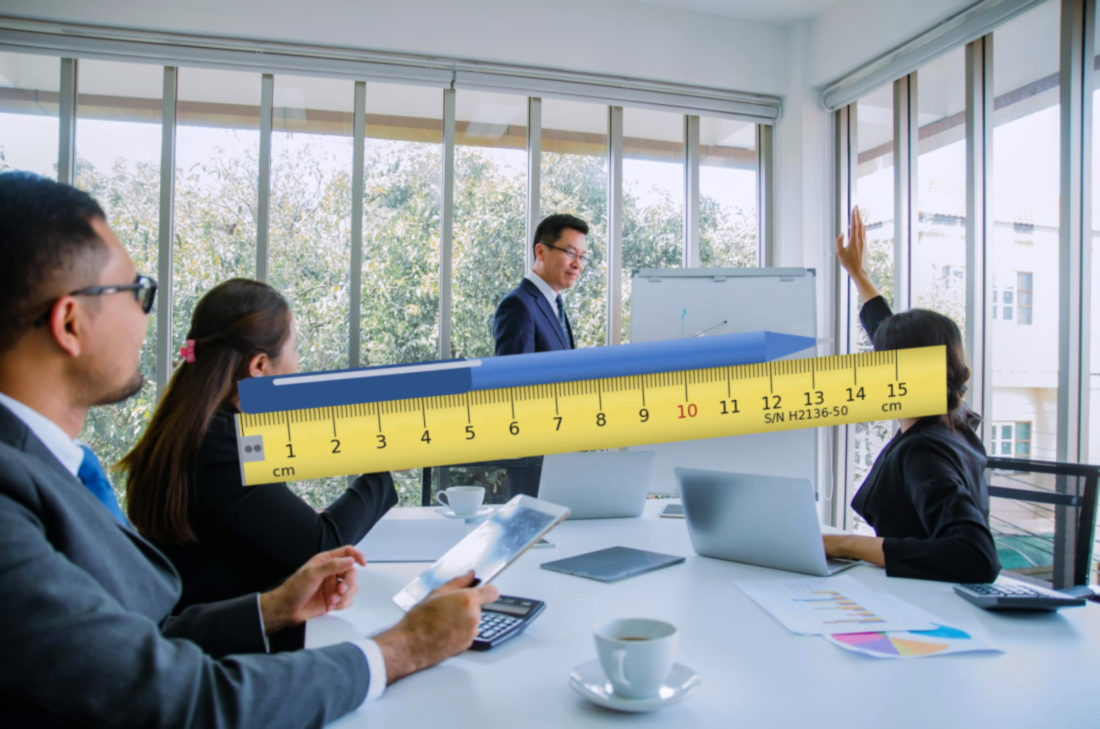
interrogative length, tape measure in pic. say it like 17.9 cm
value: 13.5 cm
